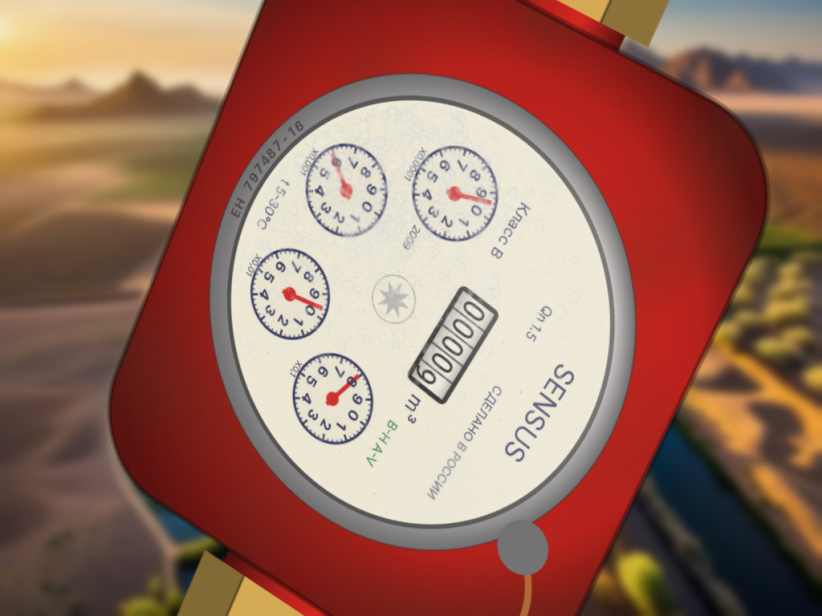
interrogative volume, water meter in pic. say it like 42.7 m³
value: 8.7959 m³
